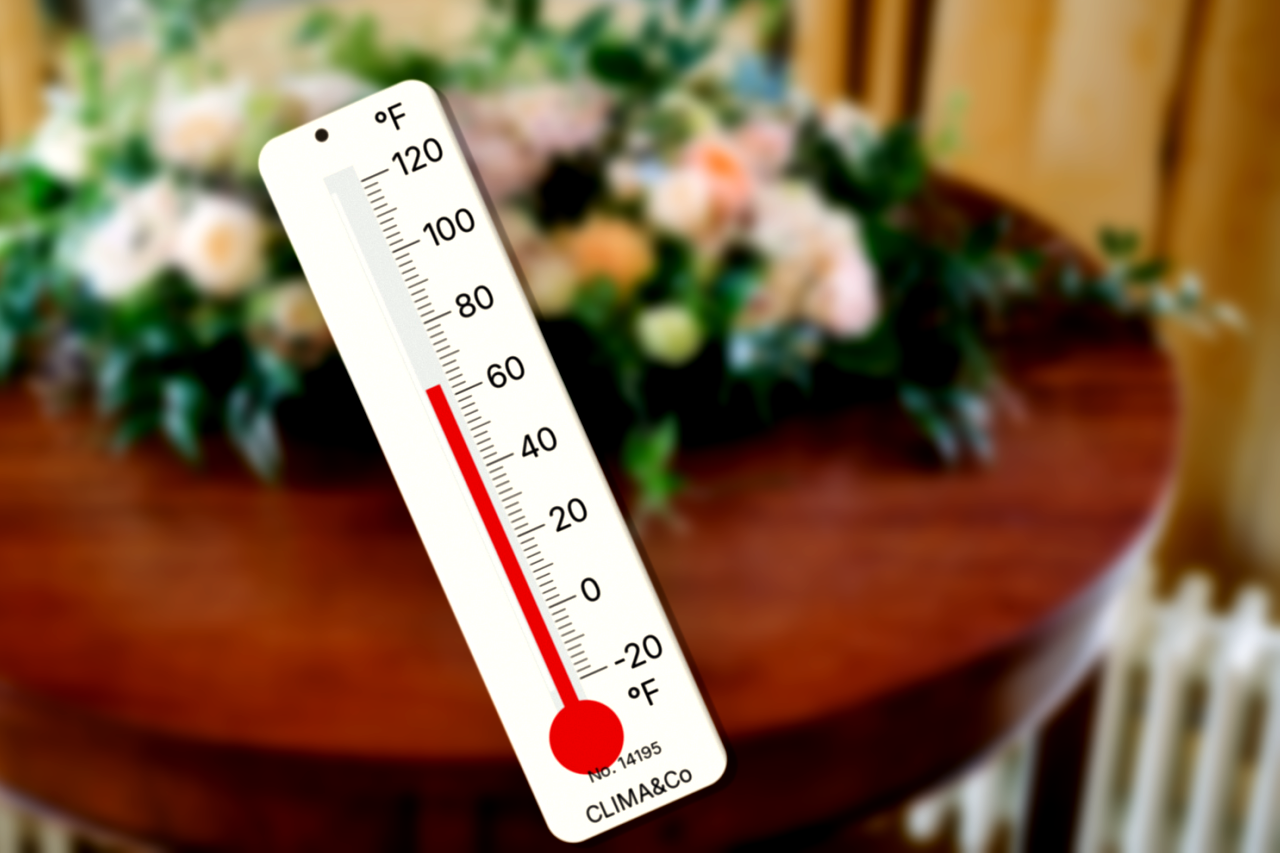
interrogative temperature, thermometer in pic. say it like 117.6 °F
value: 64 °F
